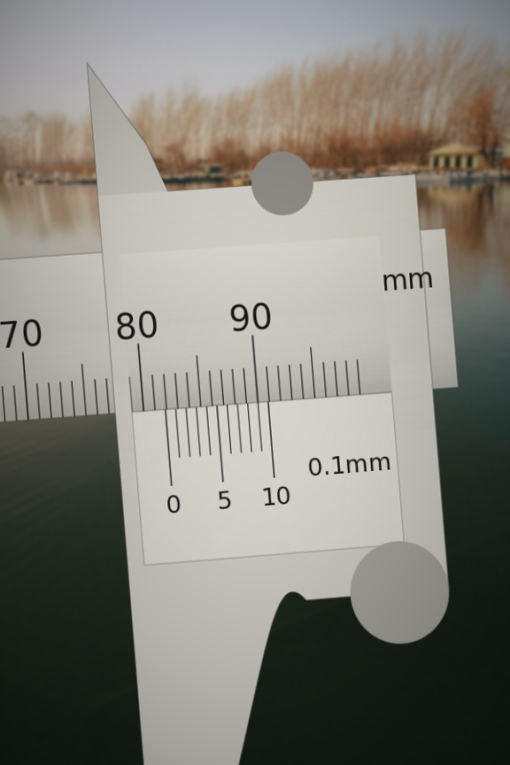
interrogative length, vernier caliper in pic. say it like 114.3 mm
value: 81.9 mm
